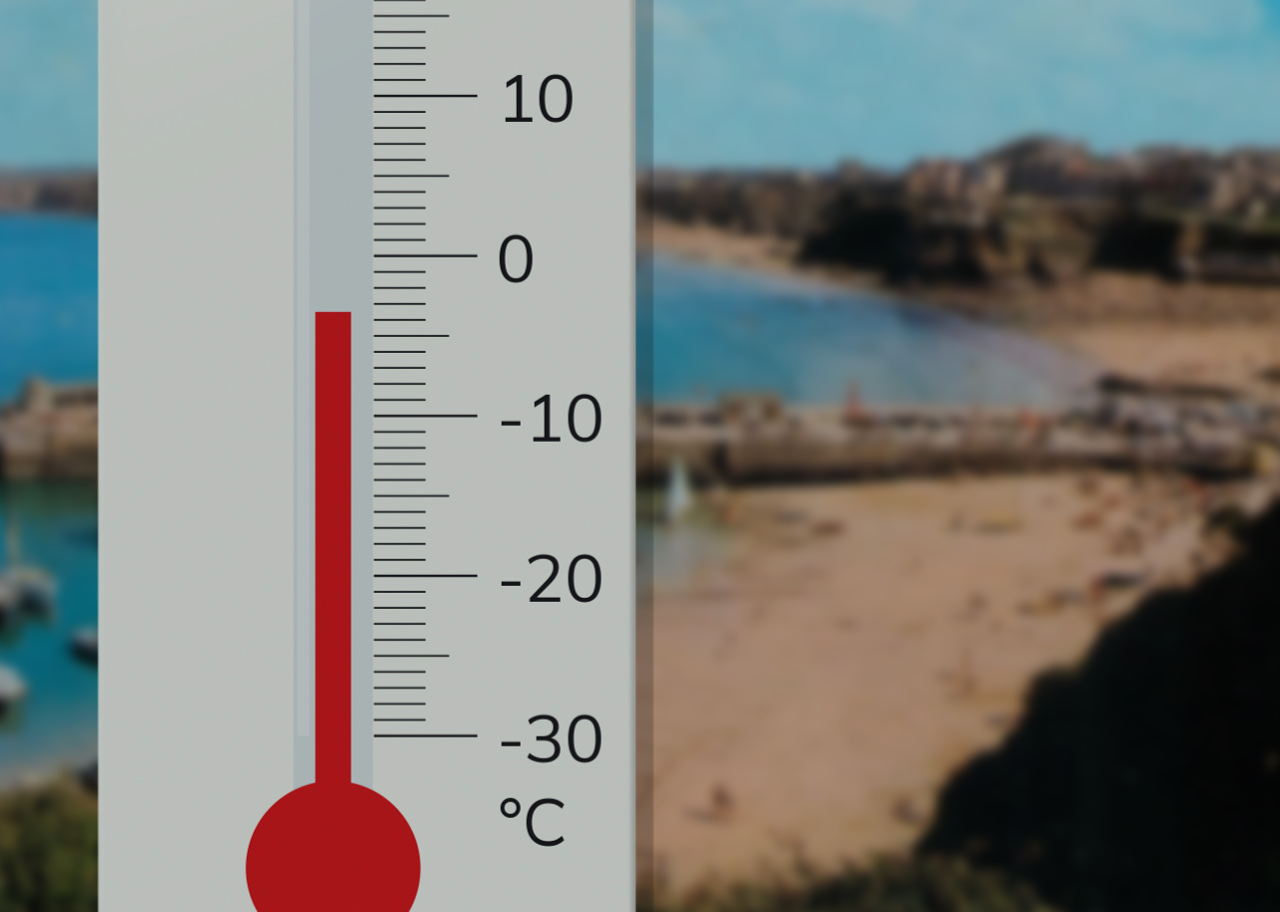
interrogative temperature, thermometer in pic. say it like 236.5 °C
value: -3.5 °C
